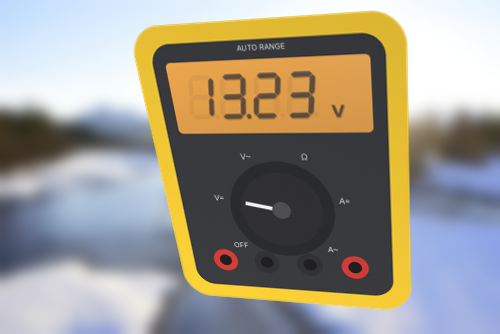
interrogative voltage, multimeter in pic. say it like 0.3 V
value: 13.23 V
